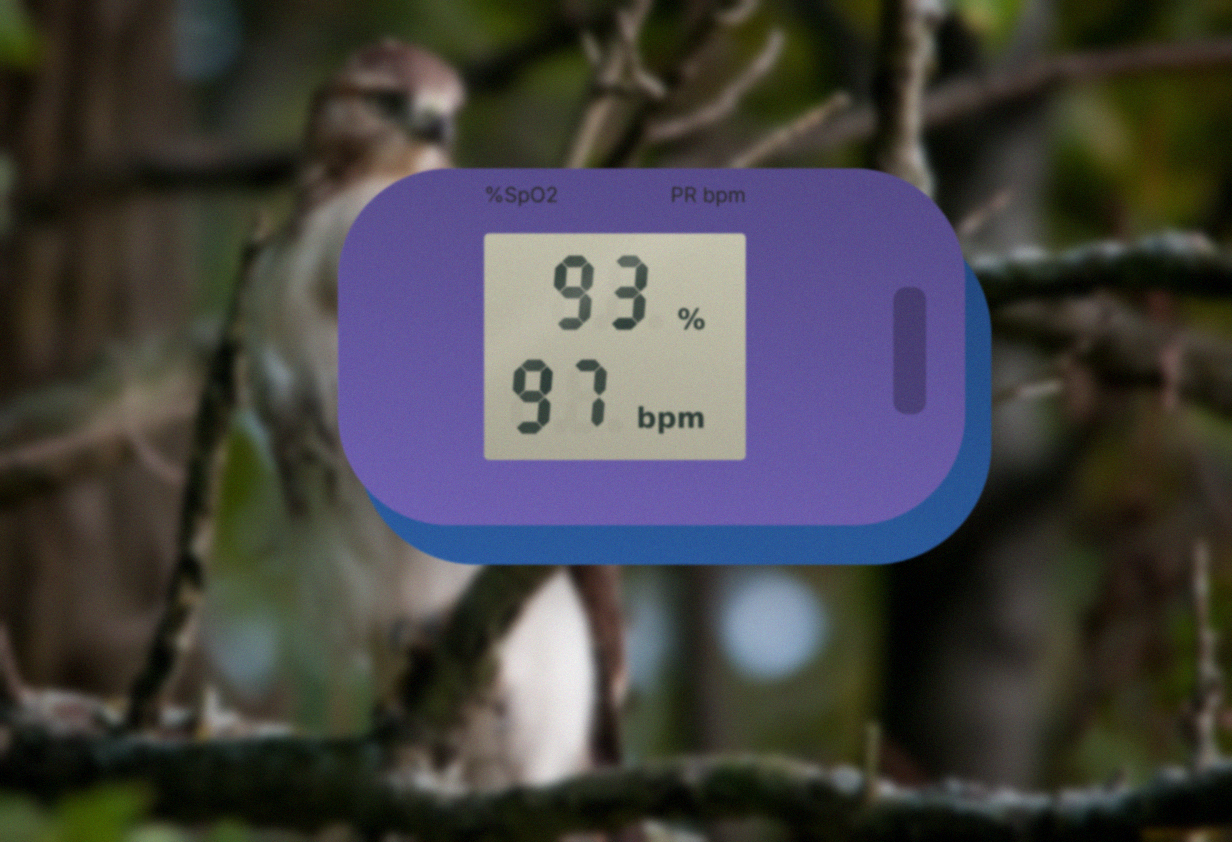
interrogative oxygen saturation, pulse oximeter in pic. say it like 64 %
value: 93 %
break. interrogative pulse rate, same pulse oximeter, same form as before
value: 97 bpm
